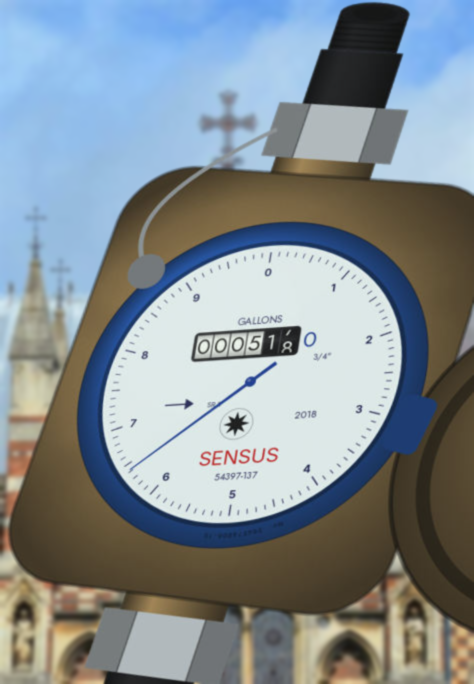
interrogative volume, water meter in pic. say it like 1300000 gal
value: 5176.4 gal
